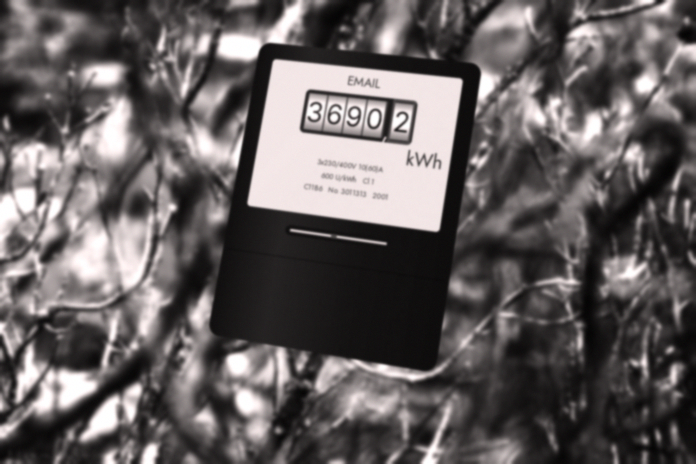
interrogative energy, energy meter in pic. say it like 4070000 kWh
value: 3690.2 kWh
